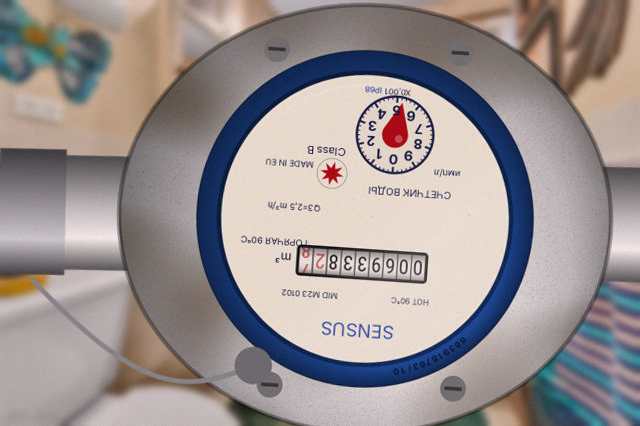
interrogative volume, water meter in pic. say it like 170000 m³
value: 69338.275 m³
